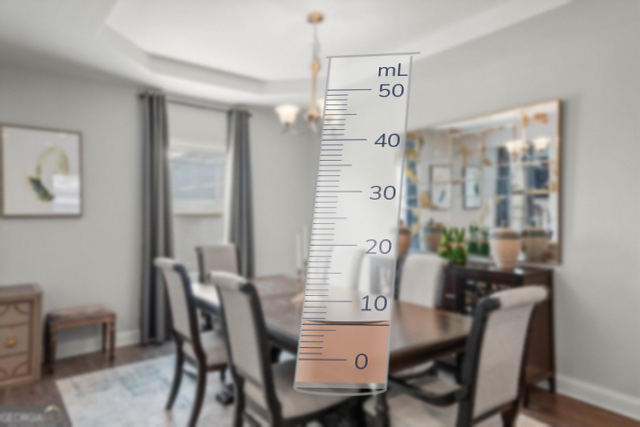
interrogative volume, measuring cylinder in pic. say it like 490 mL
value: 6 mL
